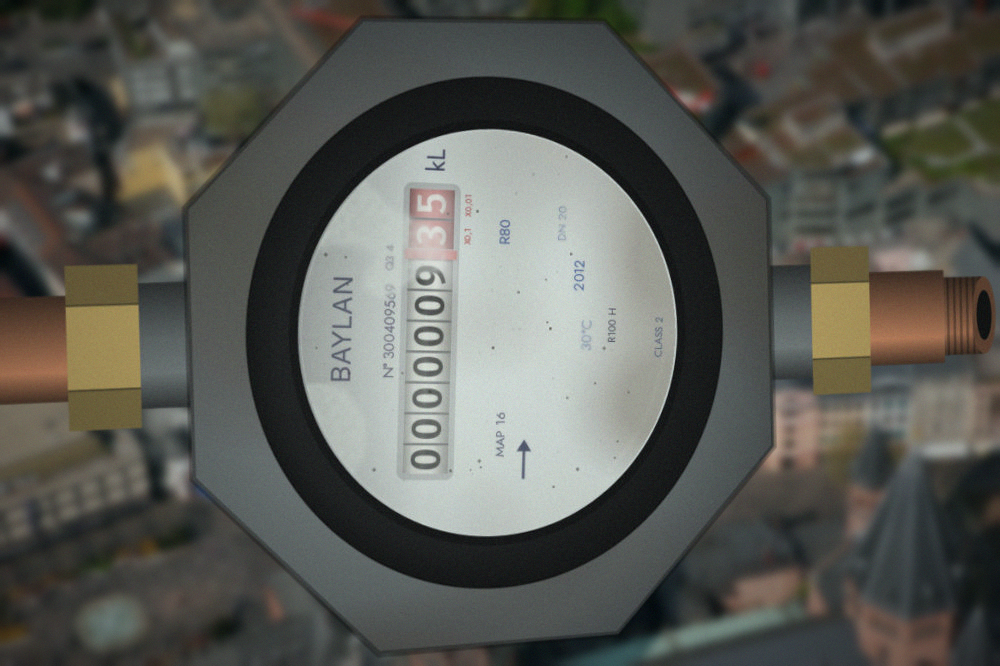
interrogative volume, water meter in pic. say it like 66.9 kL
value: 9.35 kL
